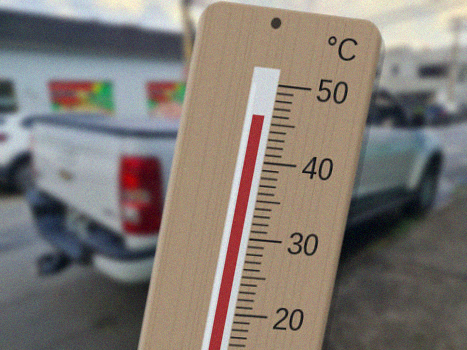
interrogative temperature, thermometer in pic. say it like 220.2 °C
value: 46 °C
